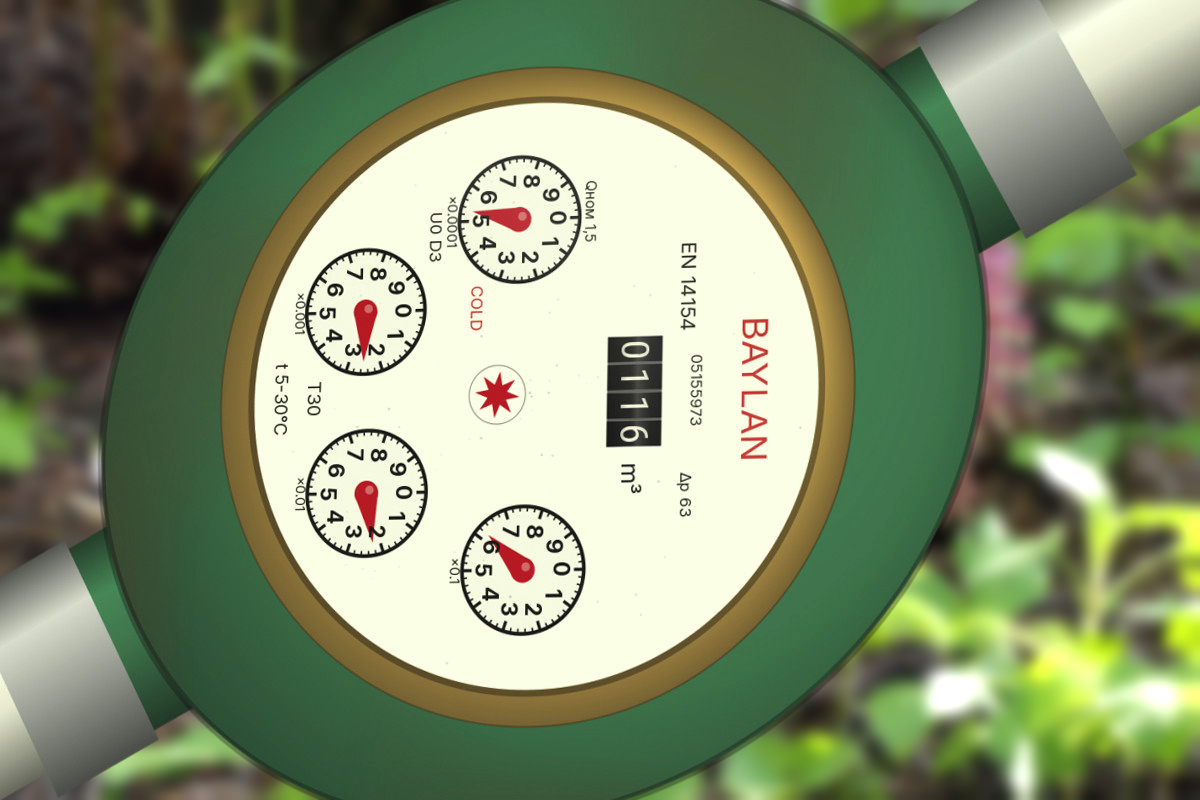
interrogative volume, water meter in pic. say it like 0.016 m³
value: 116.6225 m³
